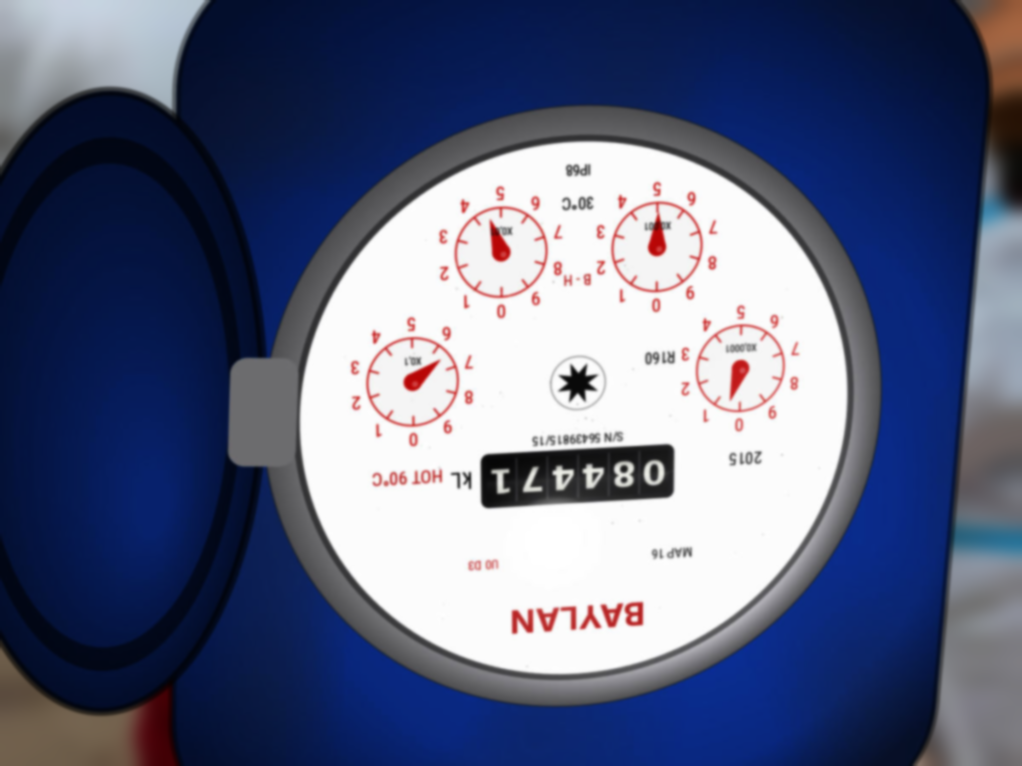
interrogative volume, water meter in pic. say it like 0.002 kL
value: 84471.6450 kL
